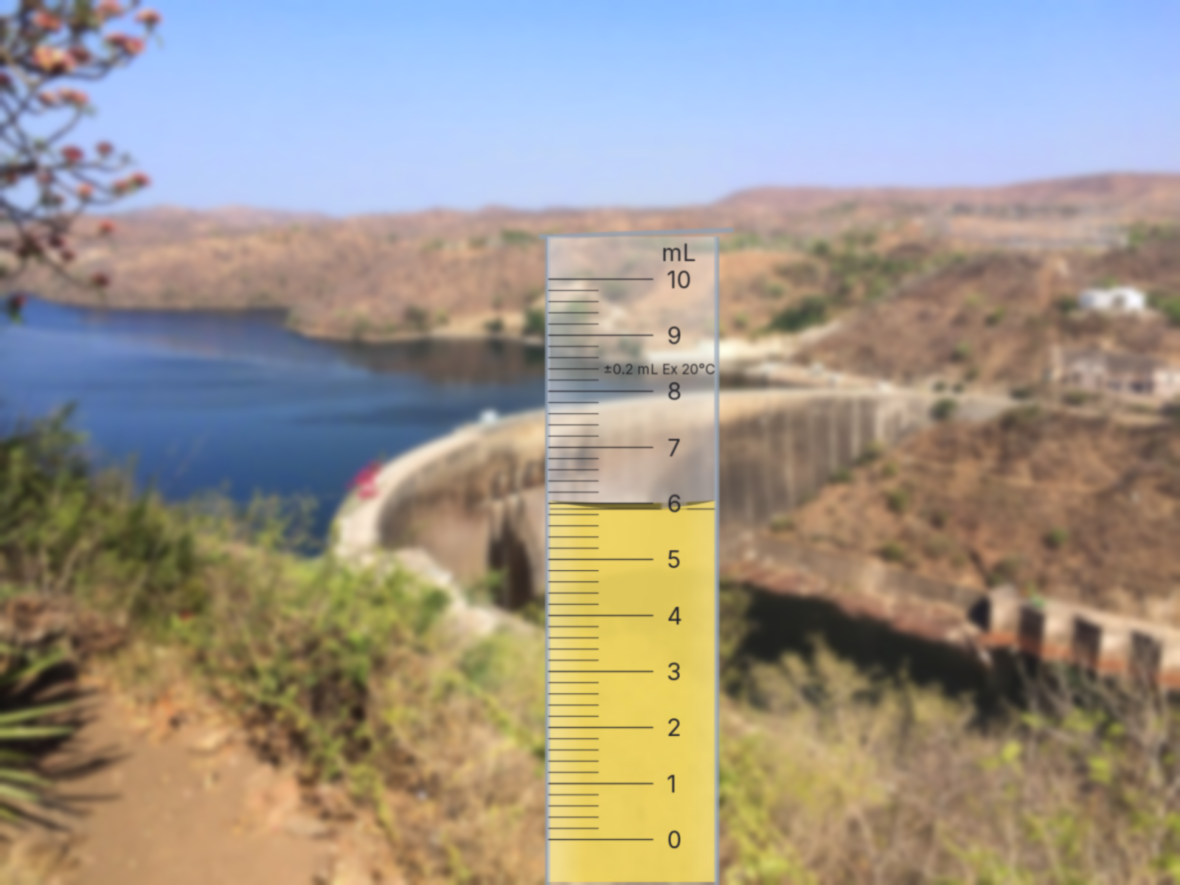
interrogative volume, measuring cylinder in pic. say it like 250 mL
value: 5.9 mL
